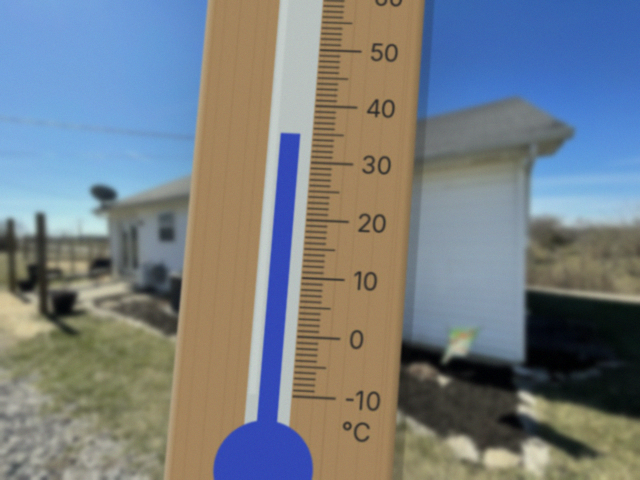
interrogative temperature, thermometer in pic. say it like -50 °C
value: 35 °C
